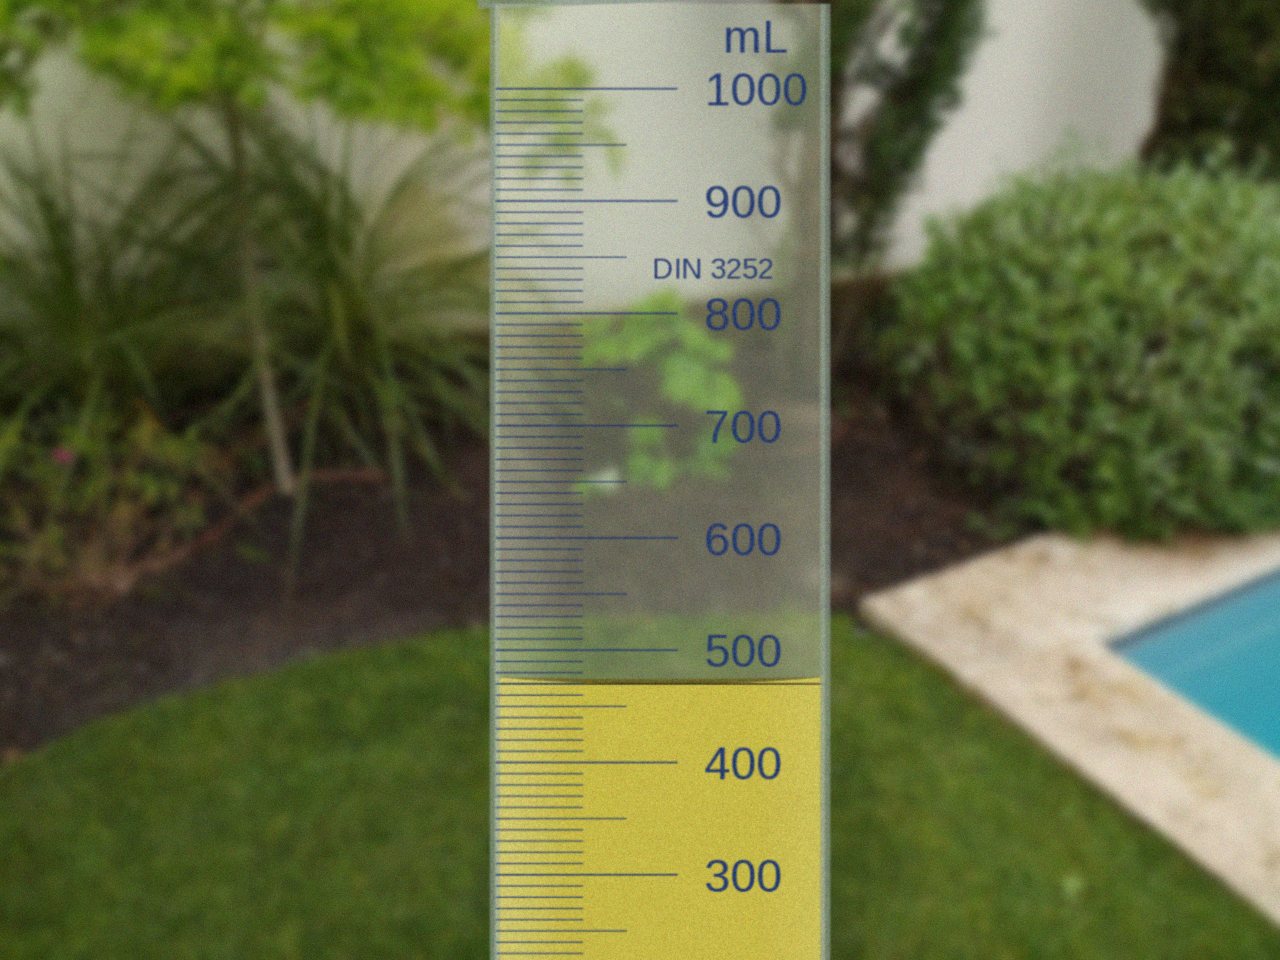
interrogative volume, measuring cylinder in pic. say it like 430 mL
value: 470 mL
